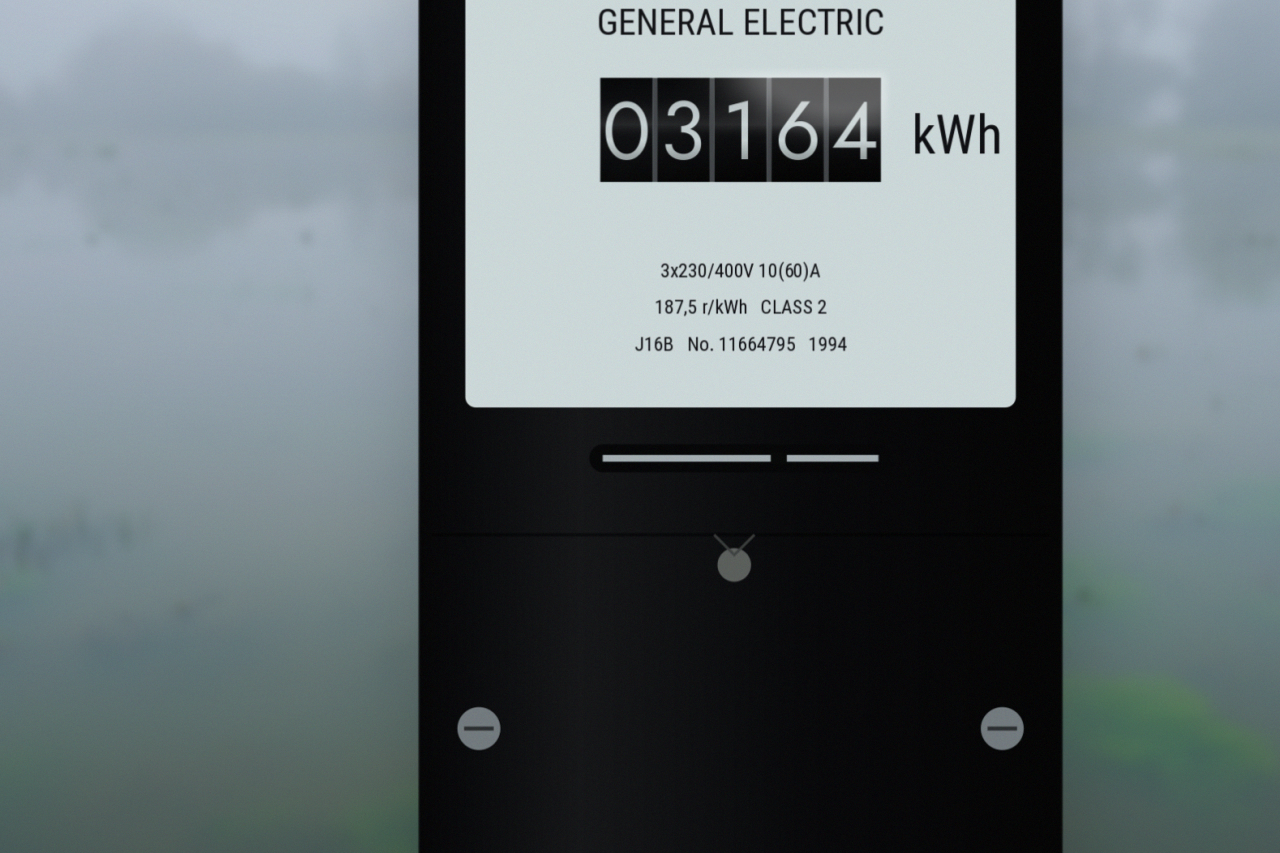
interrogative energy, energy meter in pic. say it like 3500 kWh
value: 3164 kWh
